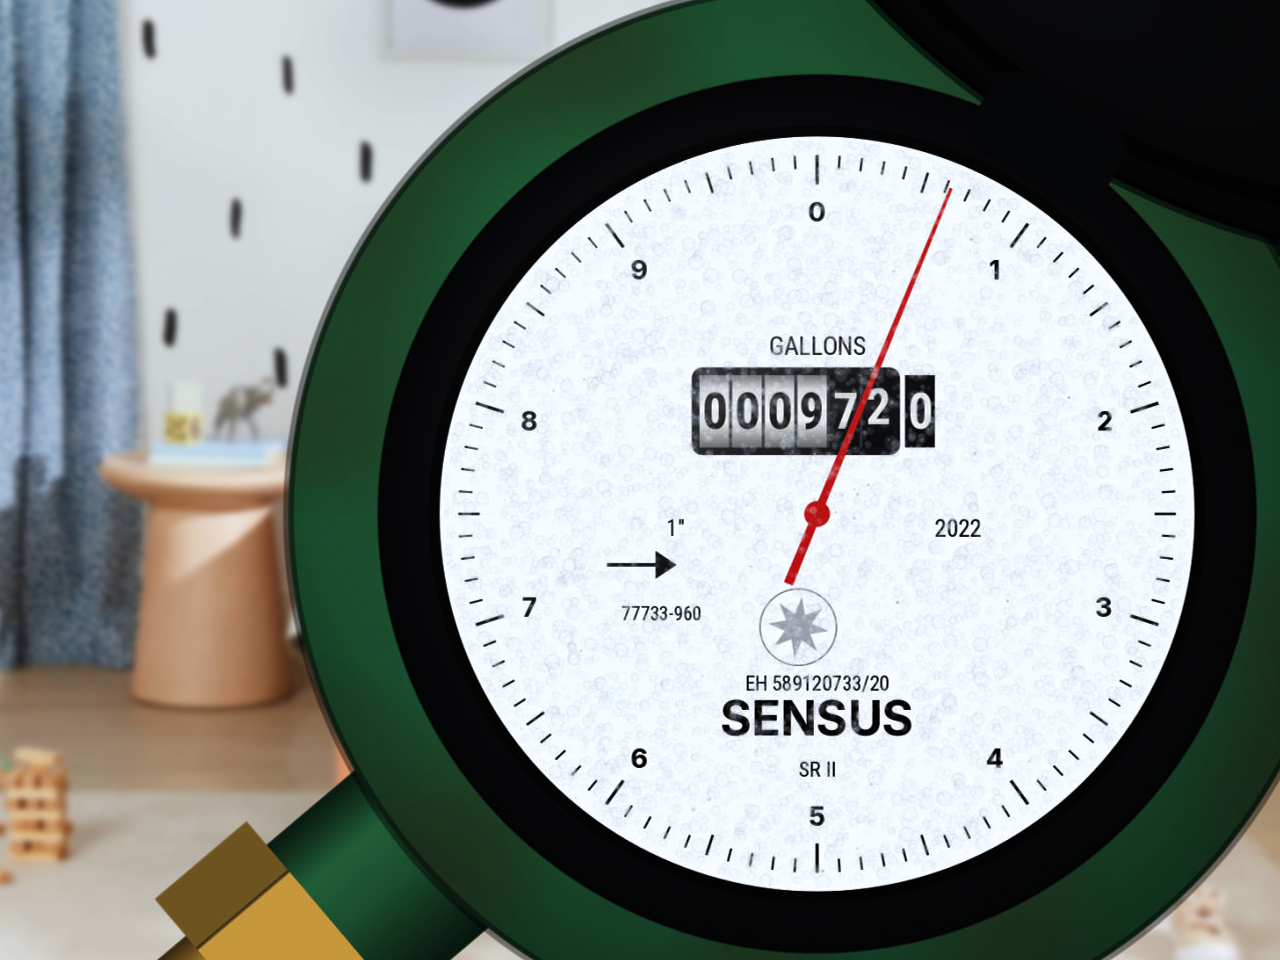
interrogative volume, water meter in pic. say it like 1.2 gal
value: 9720.6 gal
